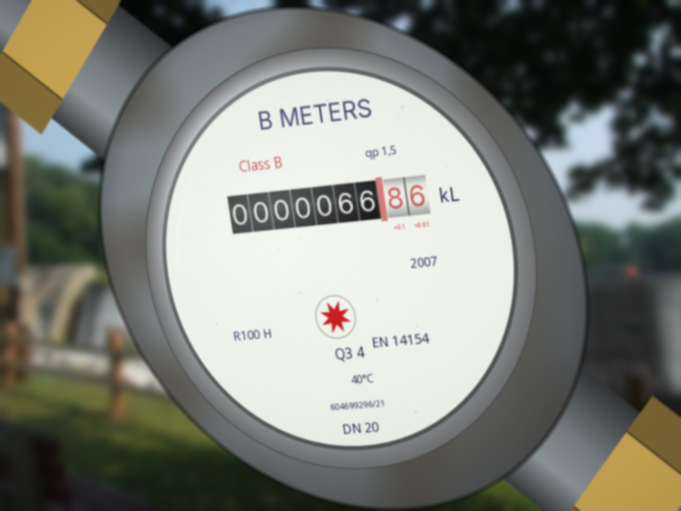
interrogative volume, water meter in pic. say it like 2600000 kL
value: 66.86 kL
